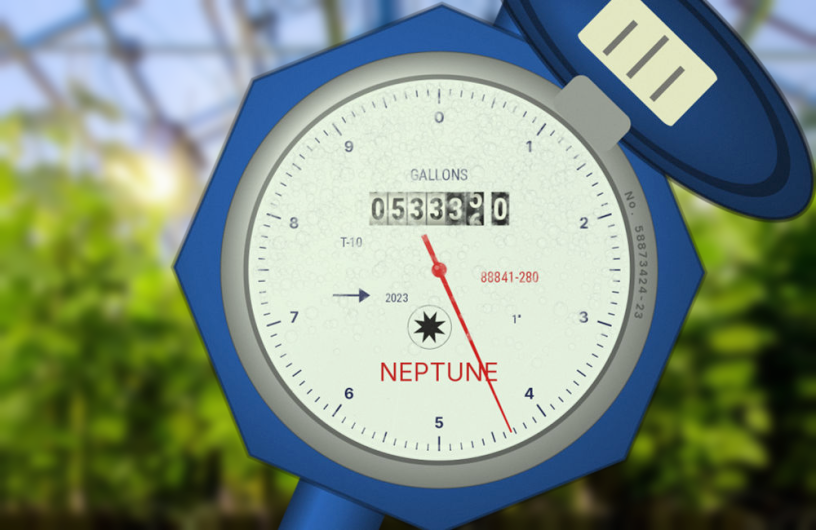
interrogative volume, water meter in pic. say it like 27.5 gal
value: 533354.3 gal
